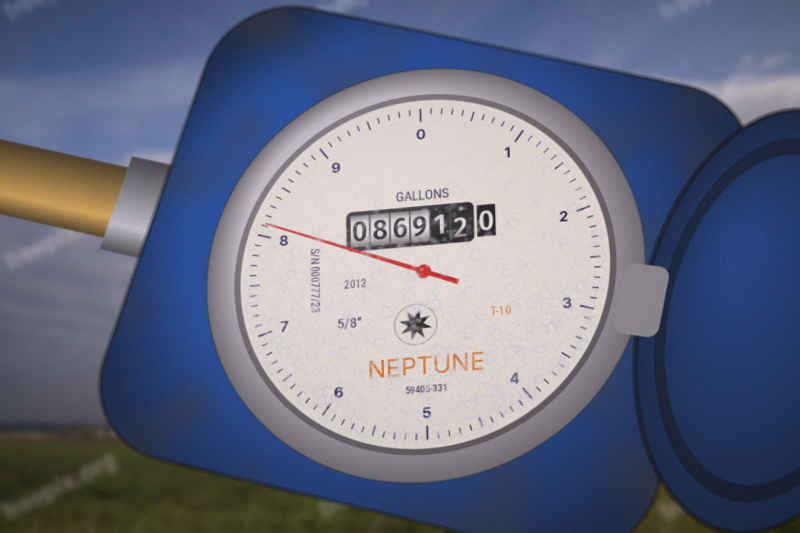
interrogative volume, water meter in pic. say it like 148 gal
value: 869118.1 gal
